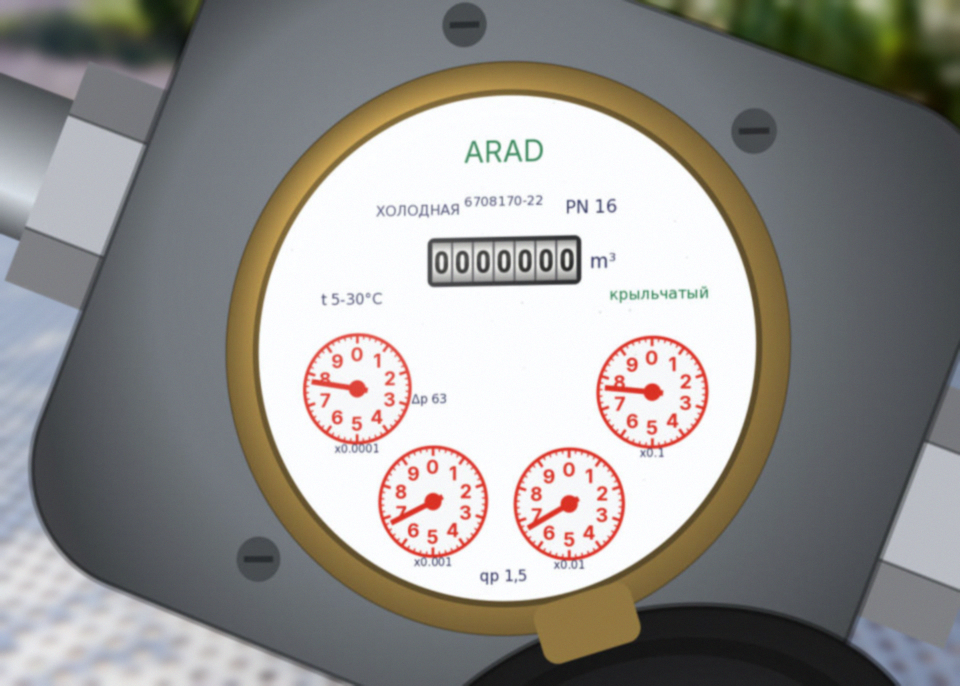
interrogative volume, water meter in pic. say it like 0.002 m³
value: 0.7667 m³
